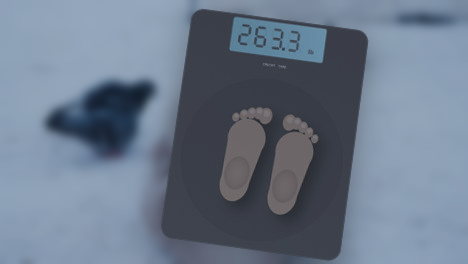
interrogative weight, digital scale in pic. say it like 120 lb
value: 263.3 lb
